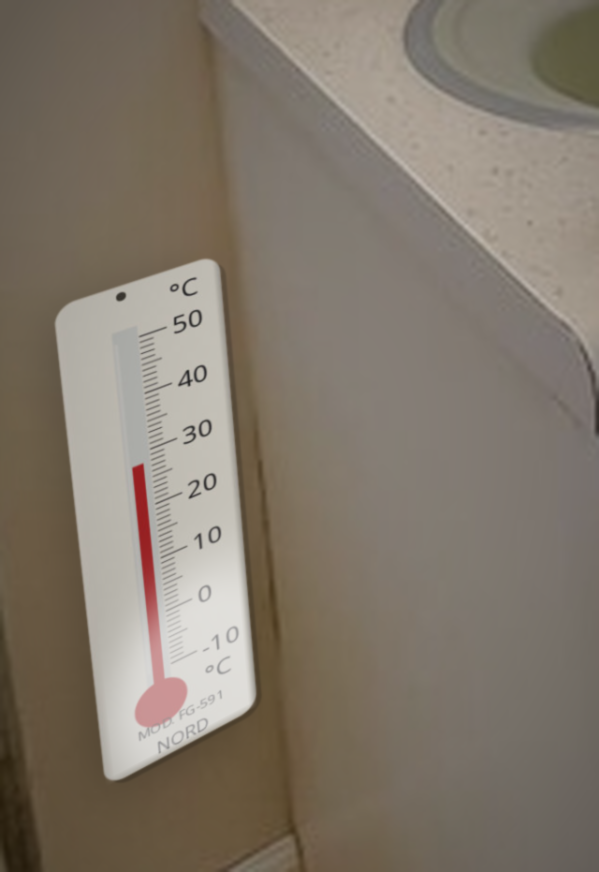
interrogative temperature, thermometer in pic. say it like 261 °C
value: 28 °C
